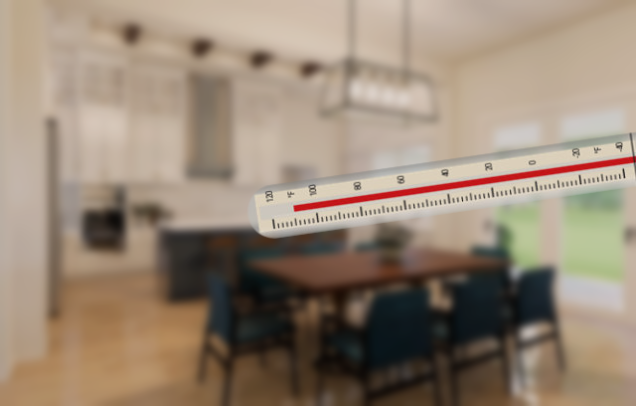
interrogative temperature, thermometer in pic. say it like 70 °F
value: 110 °F
